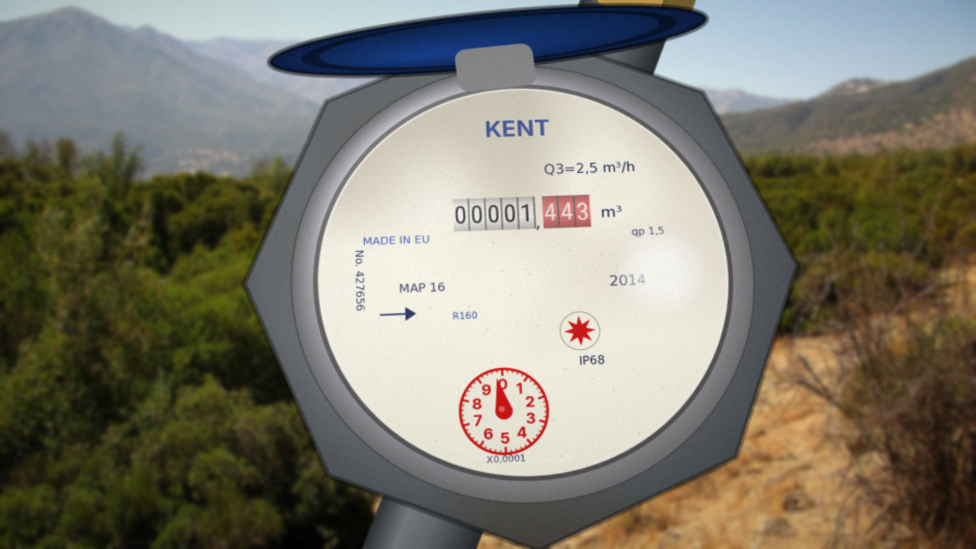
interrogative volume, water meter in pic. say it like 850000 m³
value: 1.4429 m³
